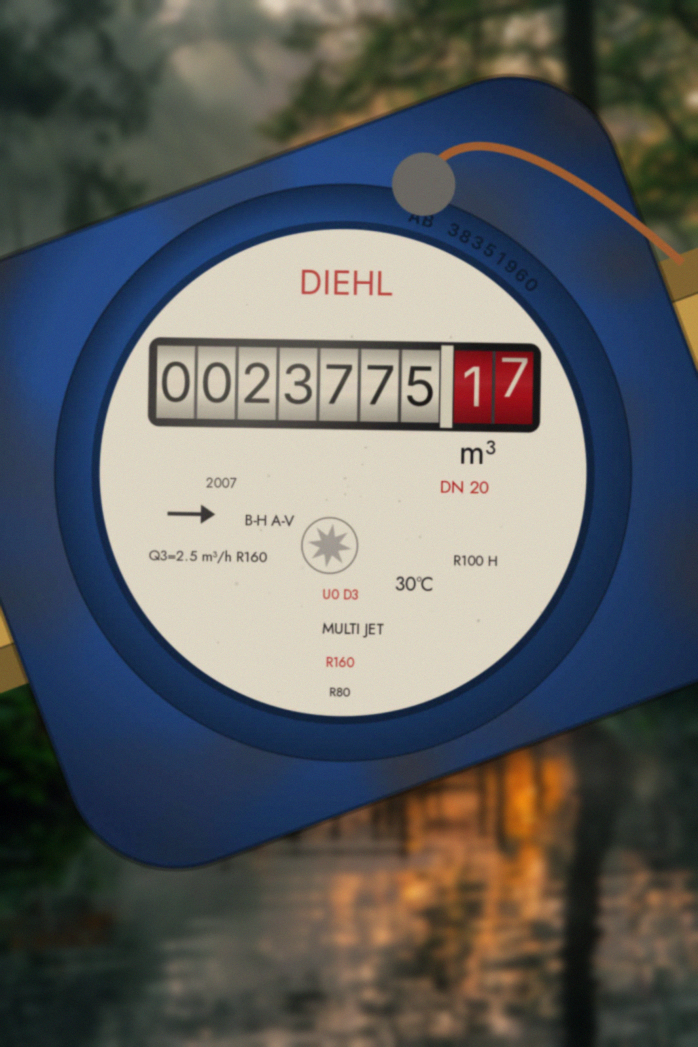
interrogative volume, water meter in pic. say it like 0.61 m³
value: 23775.17 m³
